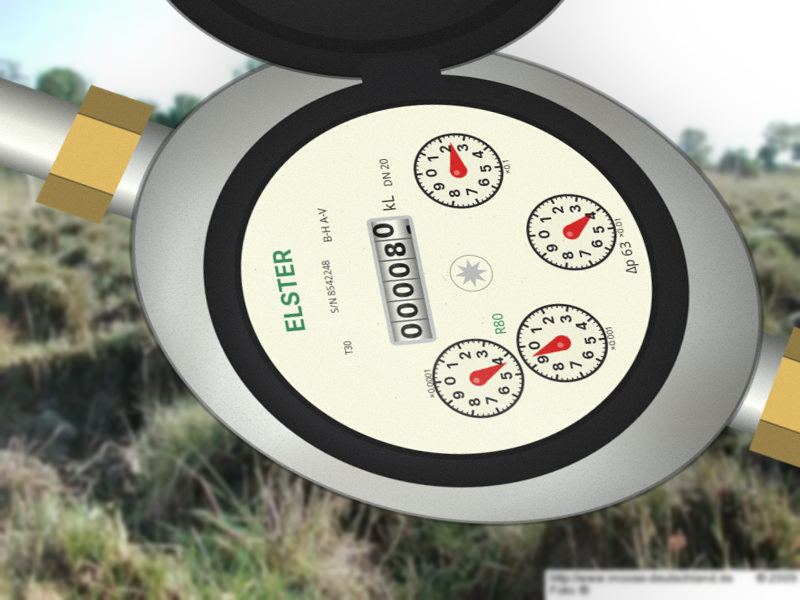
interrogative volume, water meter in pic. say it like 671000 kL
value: 80.2394 kL
